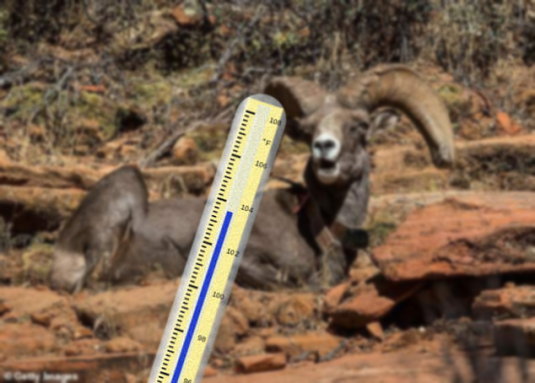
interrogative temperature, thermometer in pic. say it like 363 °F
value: 103.6 °F
